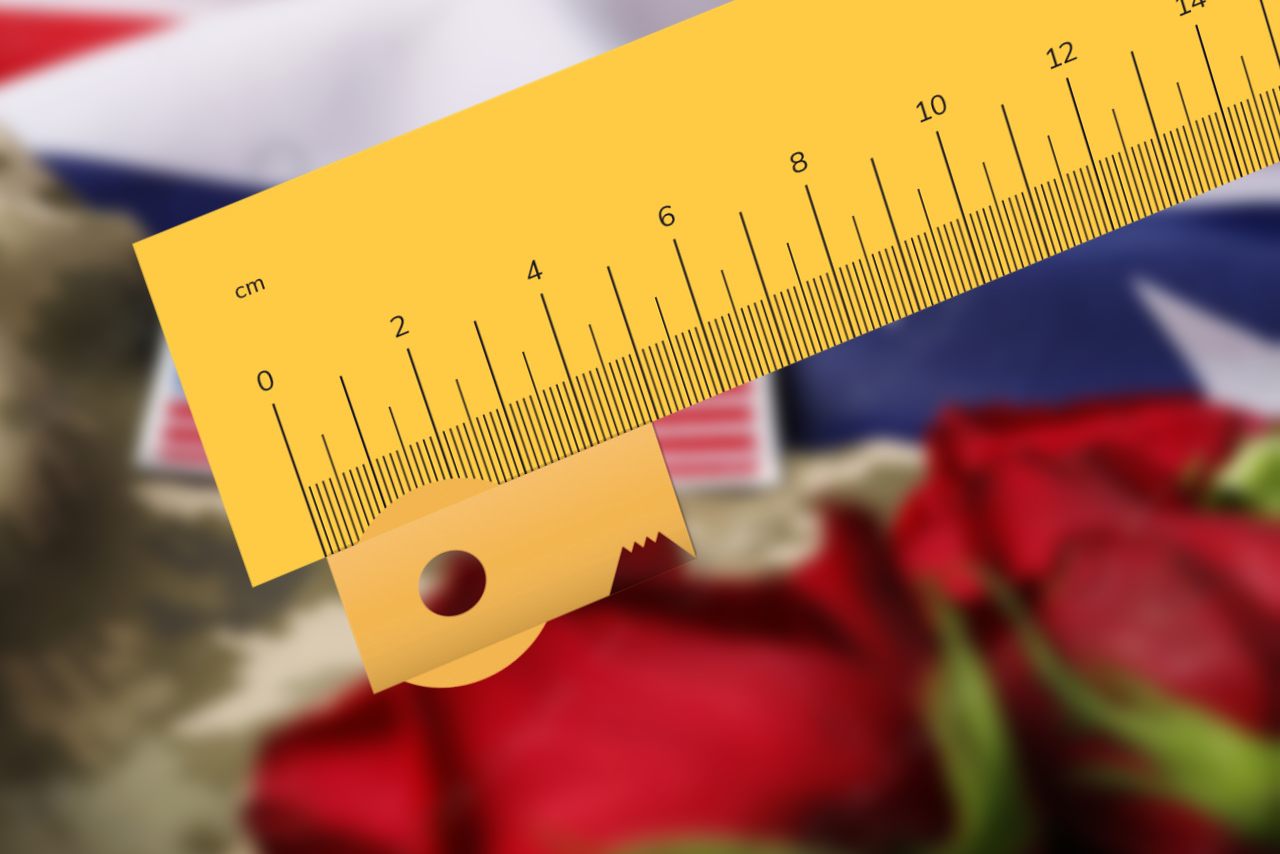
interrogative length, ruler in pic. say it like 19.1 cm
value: 4.9 cm
